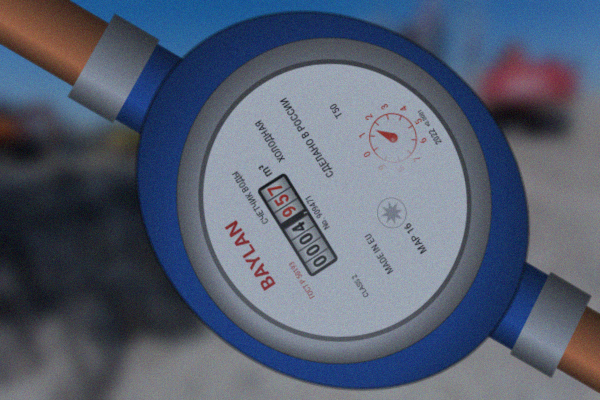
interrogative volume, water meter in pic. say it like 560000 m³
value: 4.9571 m³
